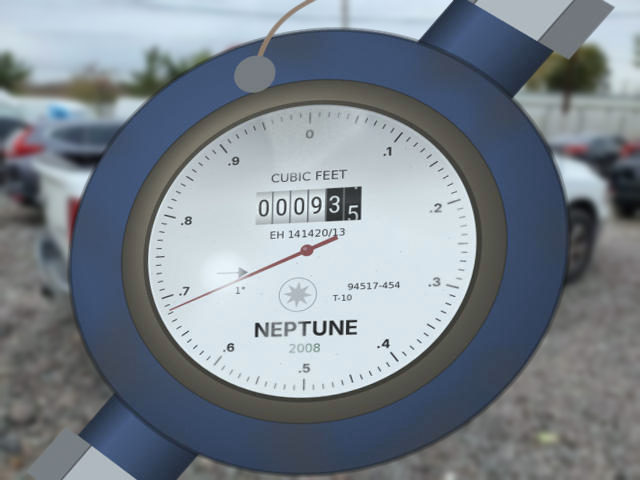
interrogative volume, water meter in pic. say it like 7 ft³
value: 934.68 ft³
